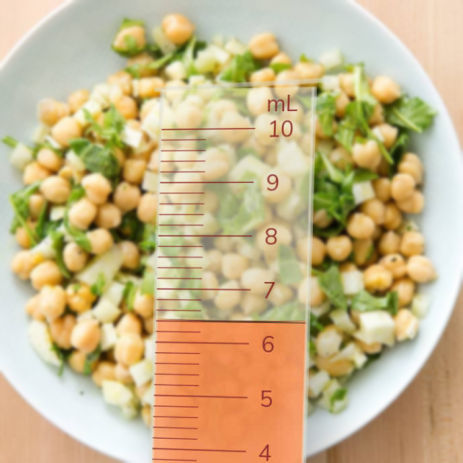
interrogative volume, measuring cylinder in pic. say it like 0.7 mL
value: 6.4 mL
